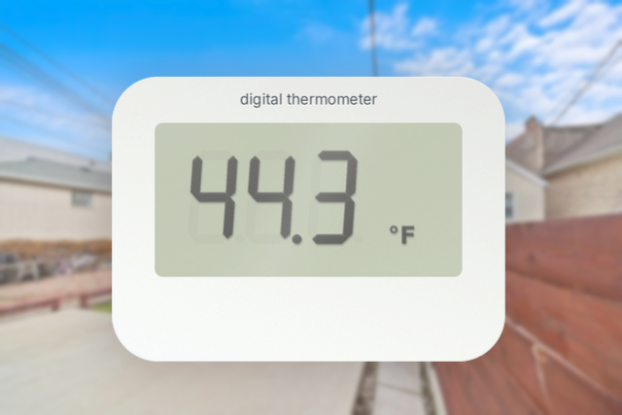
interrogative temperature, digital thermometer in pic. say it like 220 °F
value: 44.3 °F
